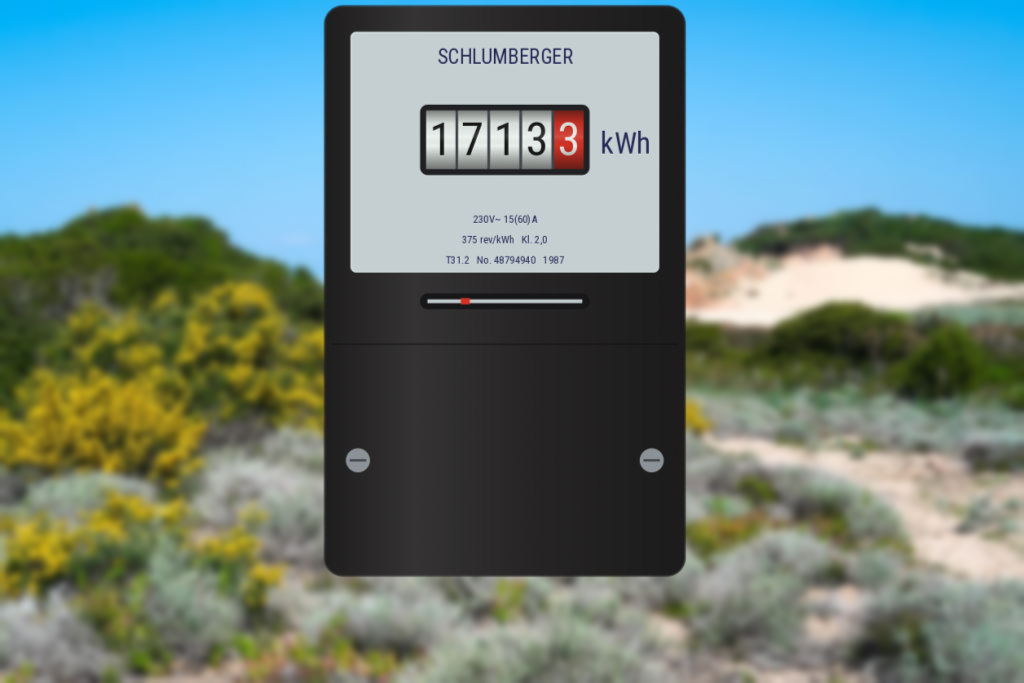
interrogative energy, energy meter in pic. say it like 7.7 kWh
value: 1713.3 kWh
